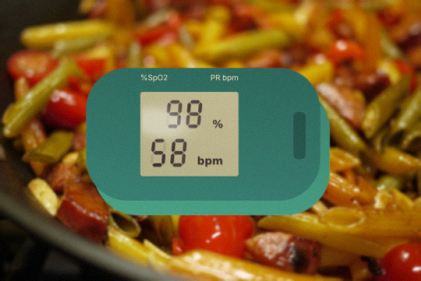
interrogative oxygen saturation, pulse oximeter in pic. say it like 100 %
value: 98 %
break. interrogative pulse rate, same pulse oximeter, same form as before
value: 58 bpm
